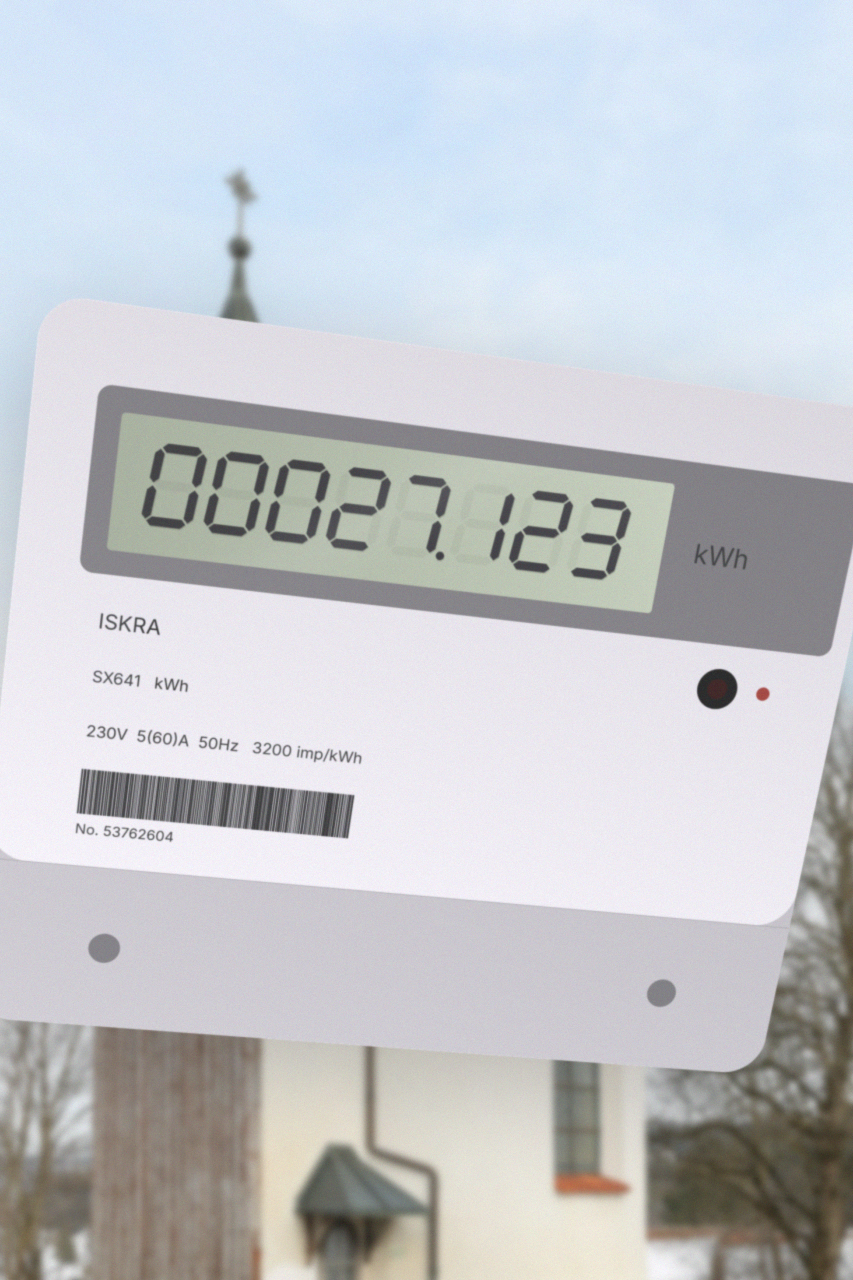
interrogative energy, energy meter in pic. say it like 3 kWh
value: 27.123 kWh
